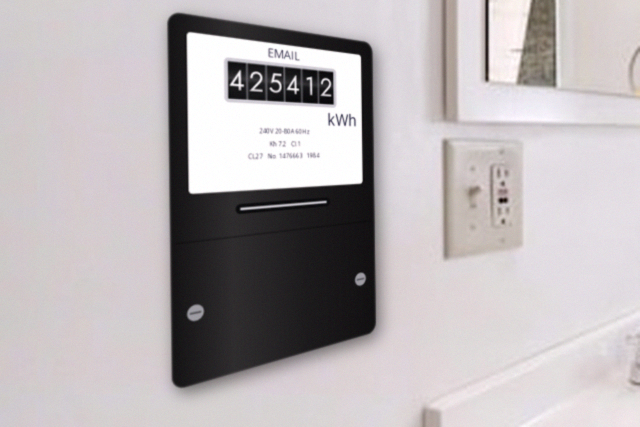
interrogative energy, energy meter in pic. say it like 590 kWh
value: 425412 kWh
